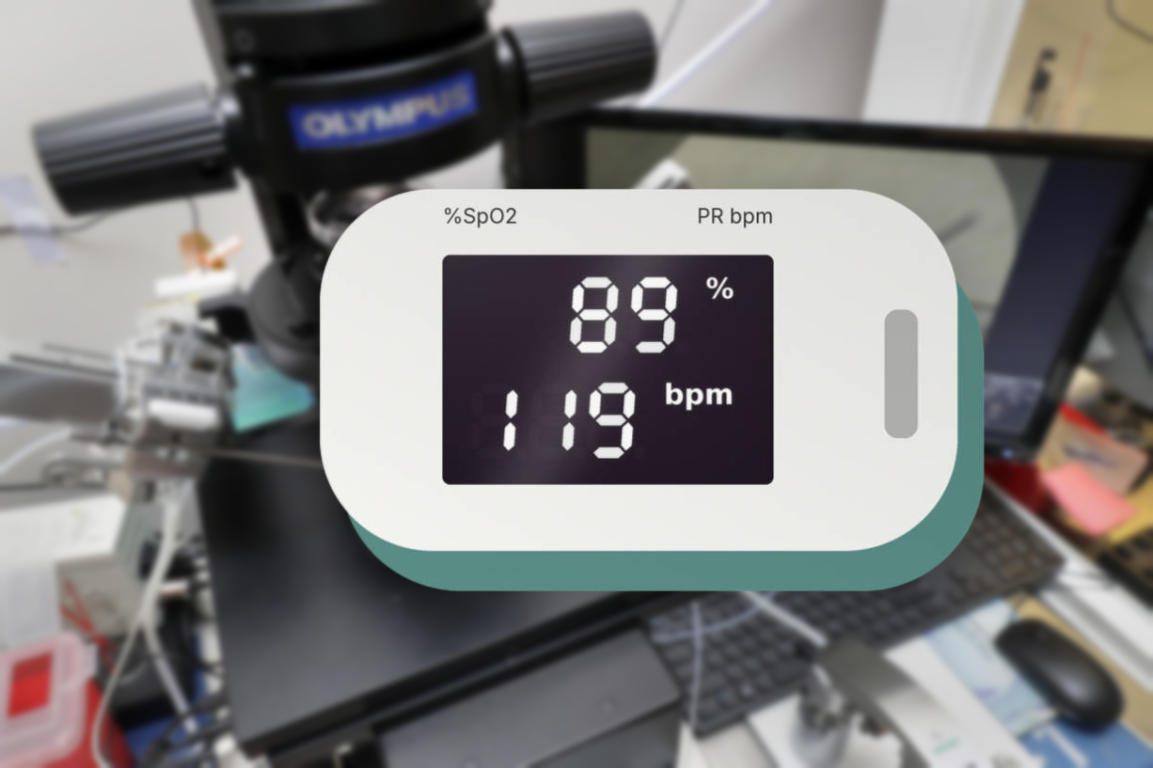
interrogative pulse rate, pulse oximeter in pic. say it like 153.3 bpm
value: 119 bpm
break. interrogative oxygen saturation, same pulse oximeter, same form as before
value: 89 %
